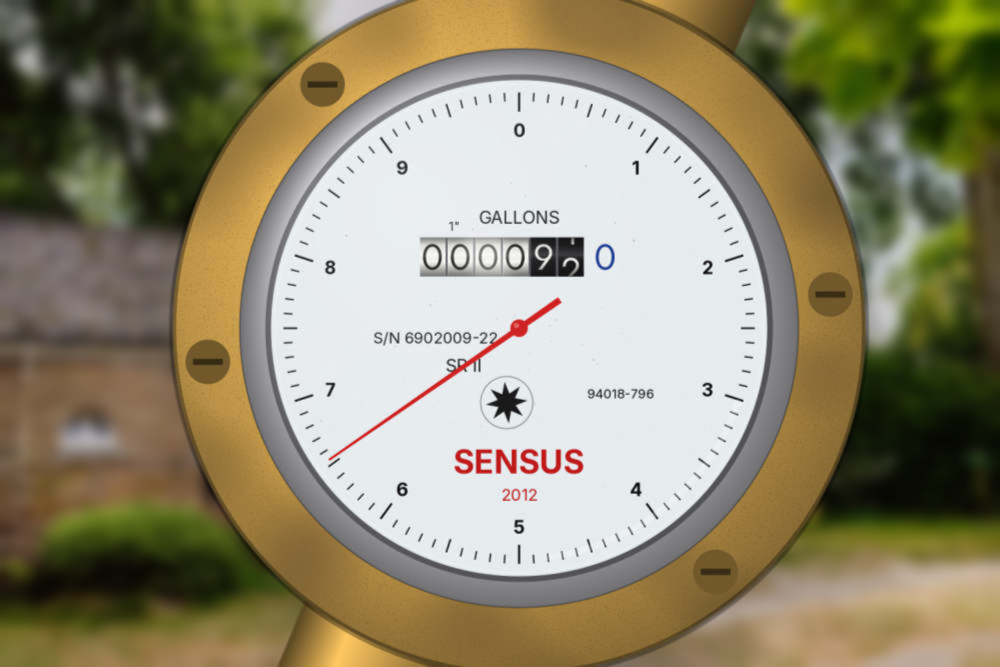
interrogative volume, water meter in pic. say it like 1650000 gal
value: 916.5 gal
